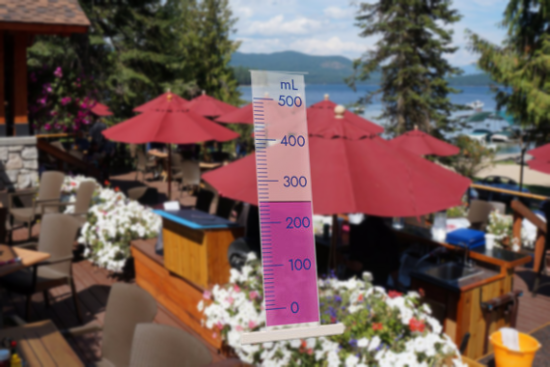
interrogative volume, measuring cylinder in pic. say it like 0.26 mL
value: 250 mL
